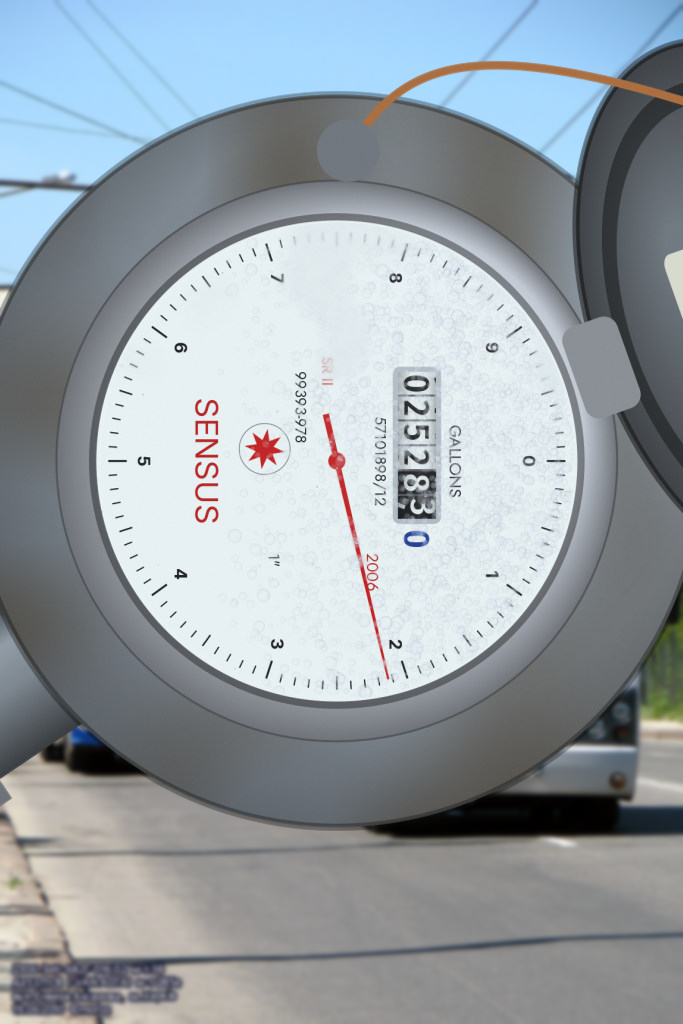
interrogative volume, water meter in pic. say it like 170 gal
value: 252832.1 gal
